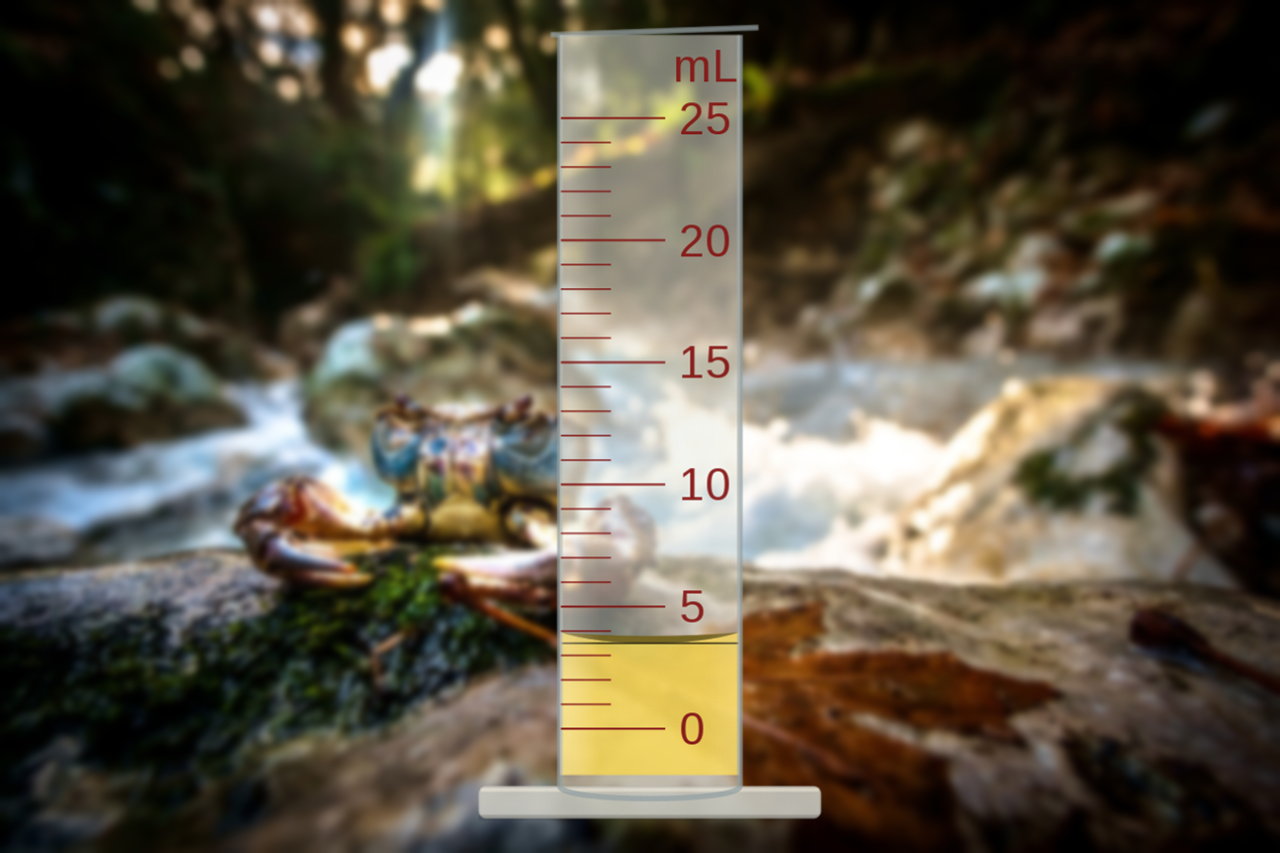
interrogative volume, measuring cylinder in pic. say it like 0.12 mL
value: 3.5 mL
